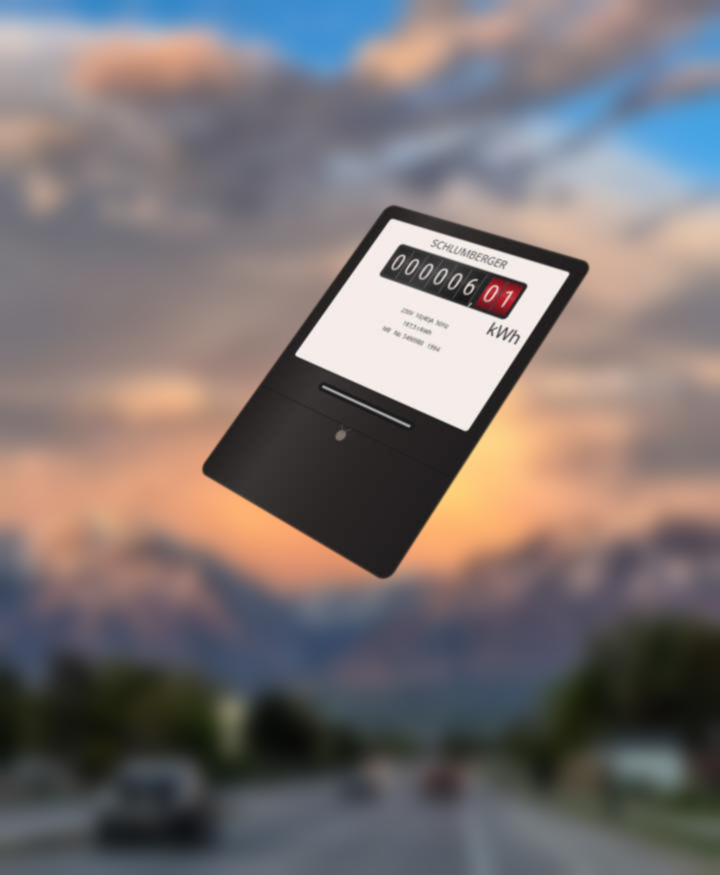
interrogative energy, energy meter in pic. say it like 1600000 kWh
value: 6.01 kWh
